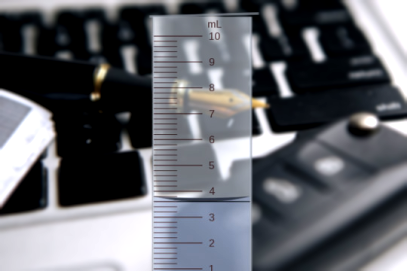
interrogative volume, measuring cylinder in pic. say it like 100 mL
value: 3.6 mL
